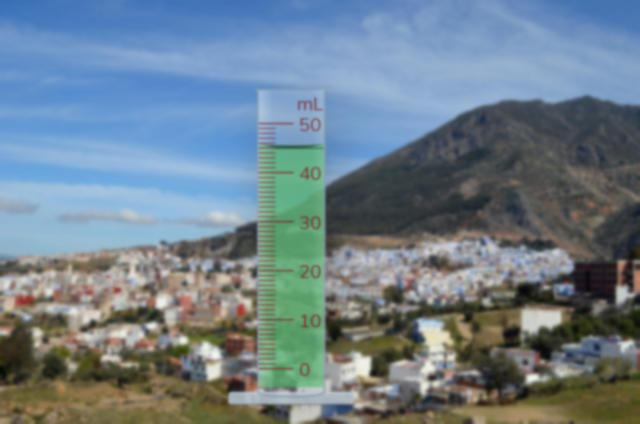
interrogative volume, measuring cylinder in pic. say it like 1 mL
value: 45 mL
